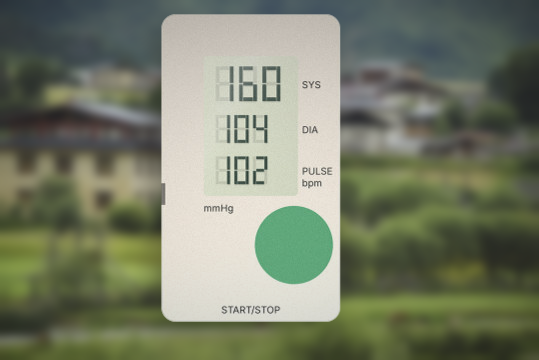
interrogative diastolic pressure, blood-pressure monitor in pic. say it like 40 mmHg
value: 104 mmHg
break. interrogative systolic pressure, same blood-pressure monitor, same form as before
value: 160 mmHg
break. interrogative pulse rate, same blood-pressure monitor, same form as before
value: 102 bpm
